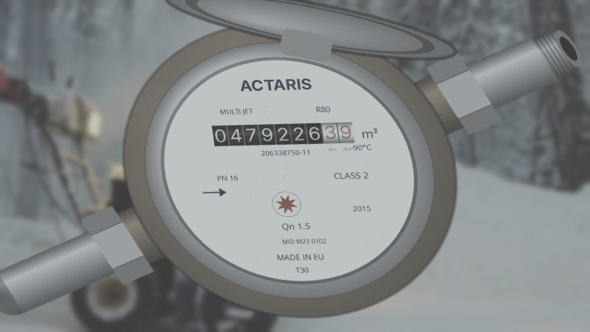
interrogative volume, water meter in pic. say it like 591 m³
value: 479226.39 m³
